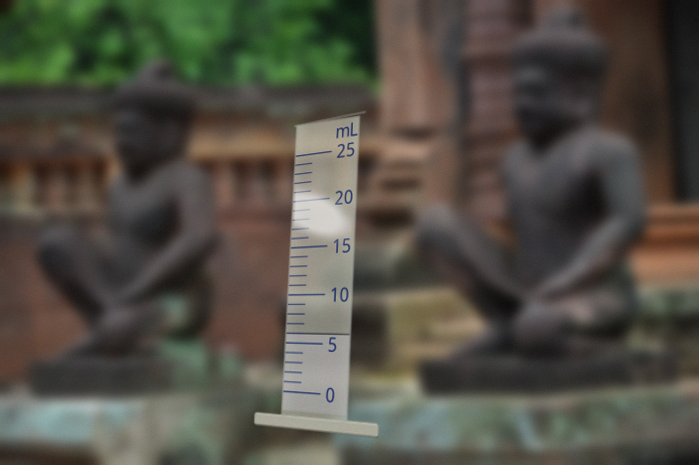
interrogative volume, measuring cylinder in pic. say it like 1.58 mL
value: 6 mL
